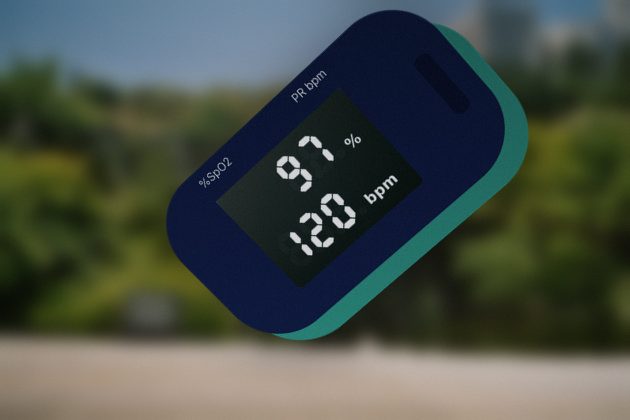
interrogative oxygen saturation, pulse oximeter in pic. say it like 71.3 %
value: 97 %
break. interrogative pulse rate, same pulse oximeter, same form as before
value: 120 bpm
